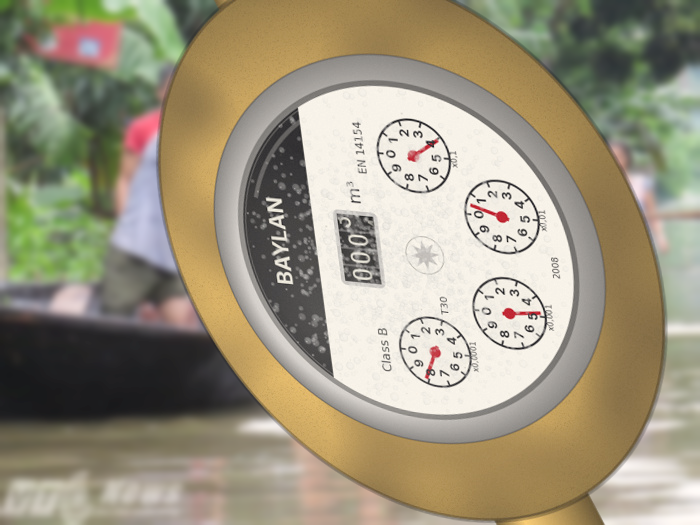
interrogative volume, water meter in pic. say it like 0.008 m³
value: 3.4048 m³
